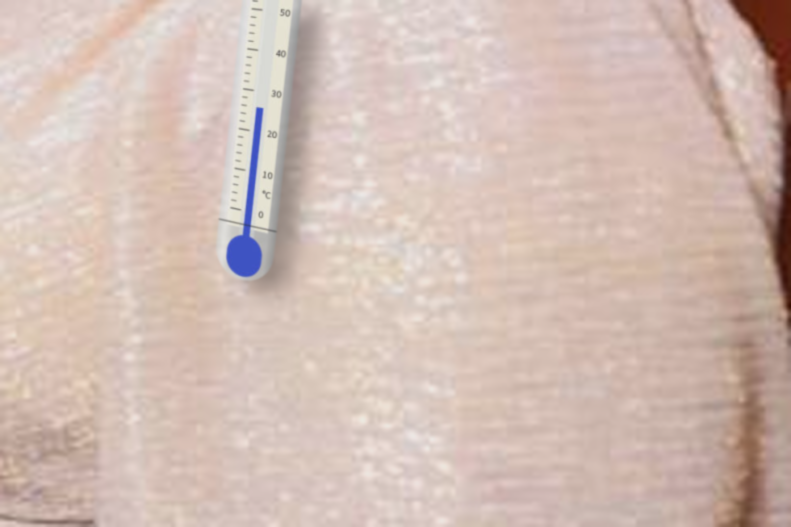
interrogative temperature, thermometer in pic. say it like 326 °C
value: 26 °C
